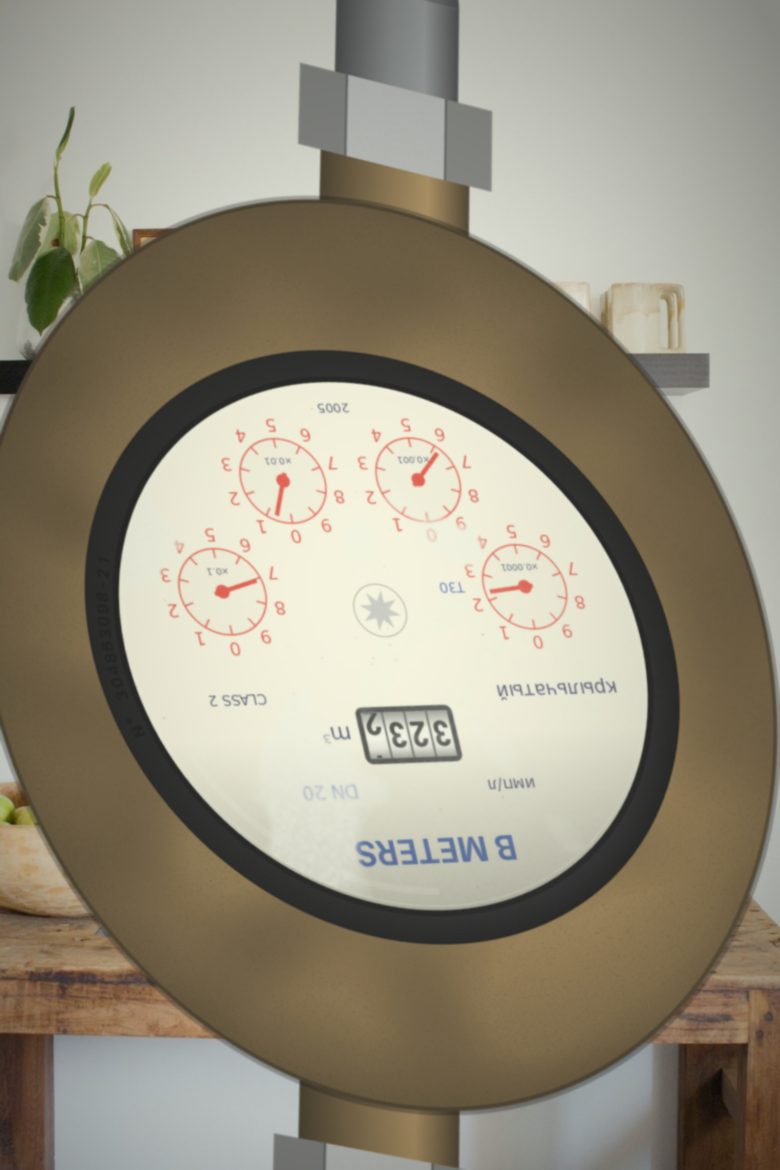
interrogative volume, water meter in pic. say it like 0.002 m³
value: 3231.7062 m³
